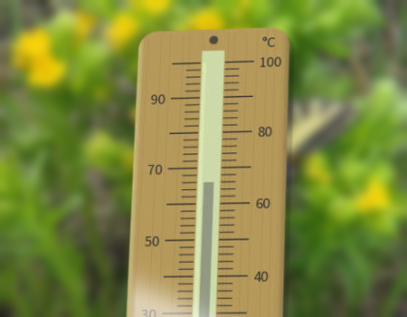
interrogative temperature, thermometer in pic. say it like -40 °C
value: 66 °C
